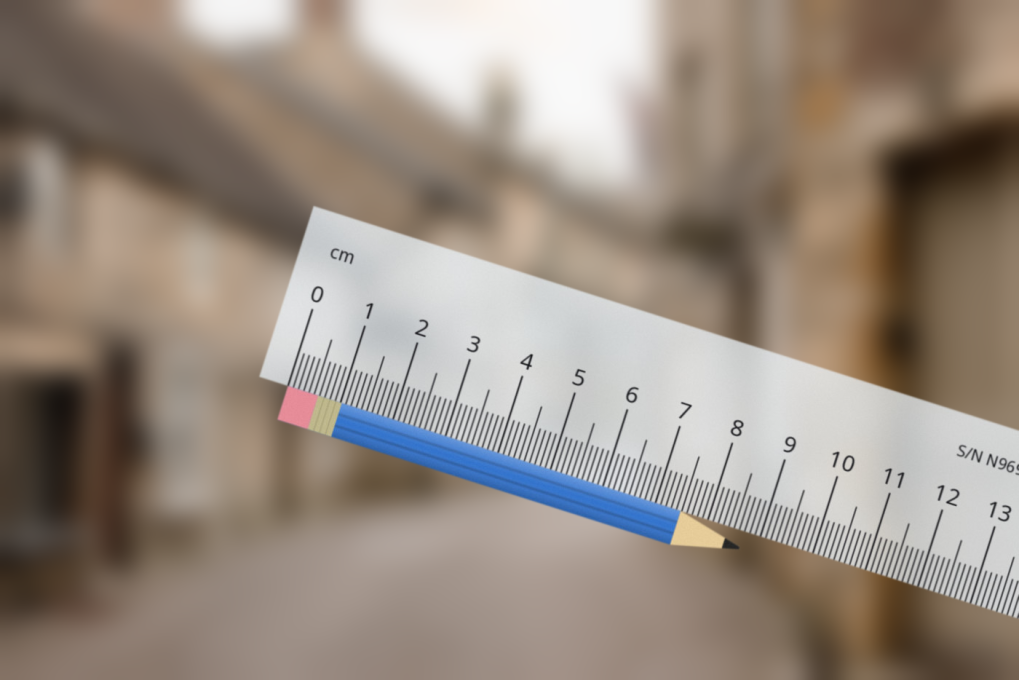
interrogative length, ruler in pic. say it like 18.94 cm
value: 8.7 cm
